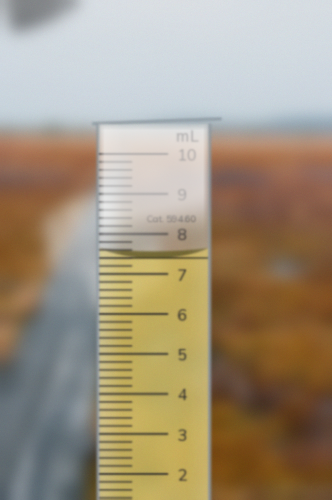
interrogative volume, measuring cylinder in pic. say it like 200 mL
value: 7.4 mL
